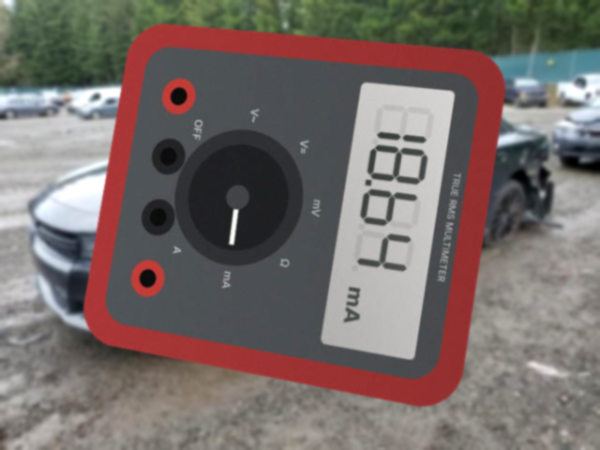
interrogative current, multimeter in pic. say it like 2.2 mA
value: 18.64 mA
